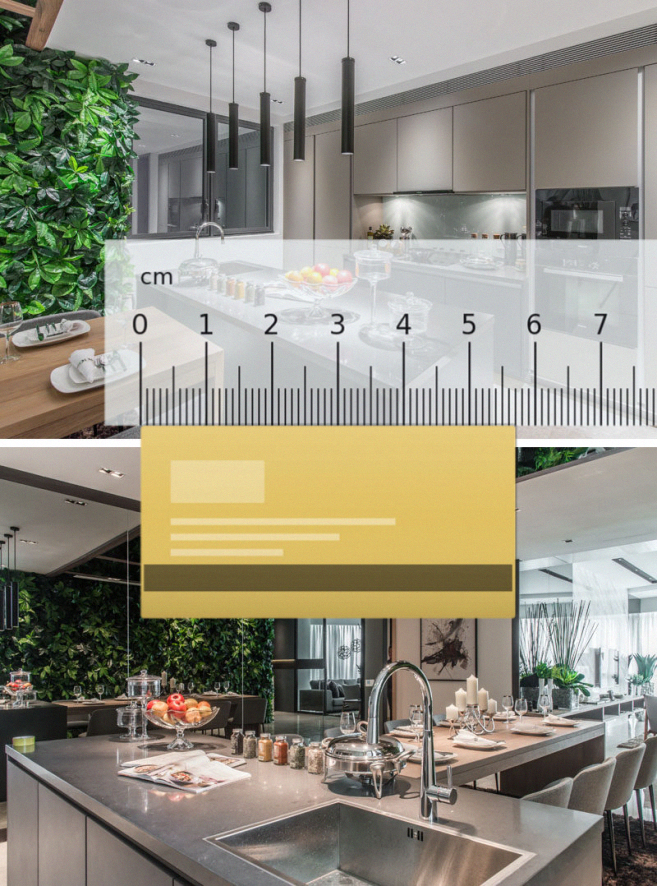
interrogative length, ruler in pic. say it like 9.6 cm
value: 5.7 cm
